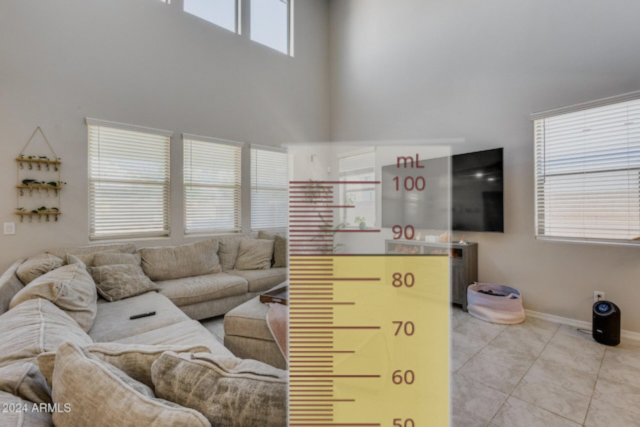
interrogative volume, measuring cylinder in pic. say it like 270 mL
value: 85 mL
